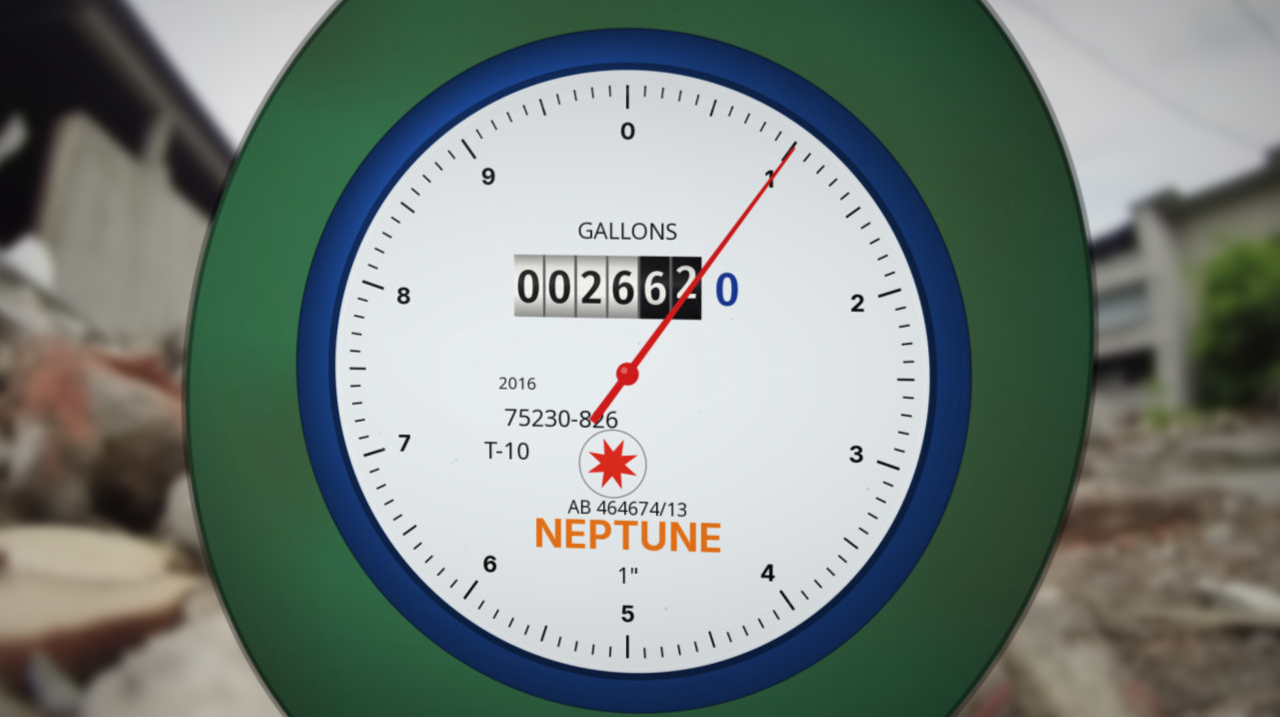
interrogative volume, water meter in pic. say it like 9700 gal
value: 26621.0 gal
